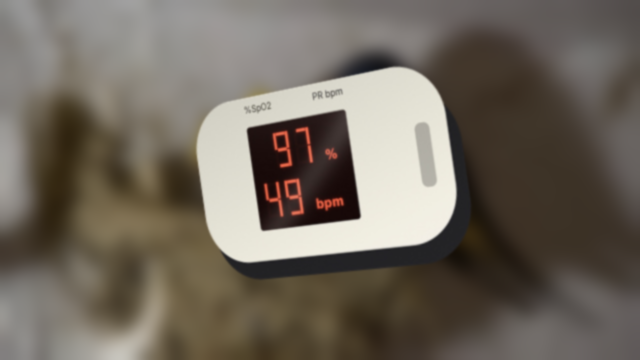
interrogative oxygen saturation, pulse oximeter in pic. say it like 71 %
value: 97 %
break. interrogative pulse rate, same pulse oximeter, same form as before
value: 49 bpm
